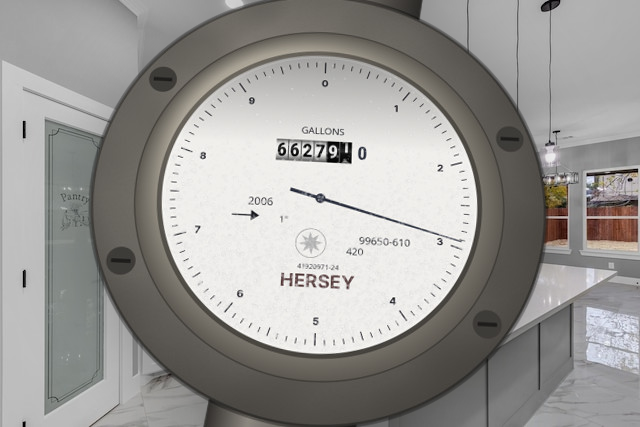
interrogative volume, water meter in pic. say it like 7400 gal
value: 6627912.9 gal
